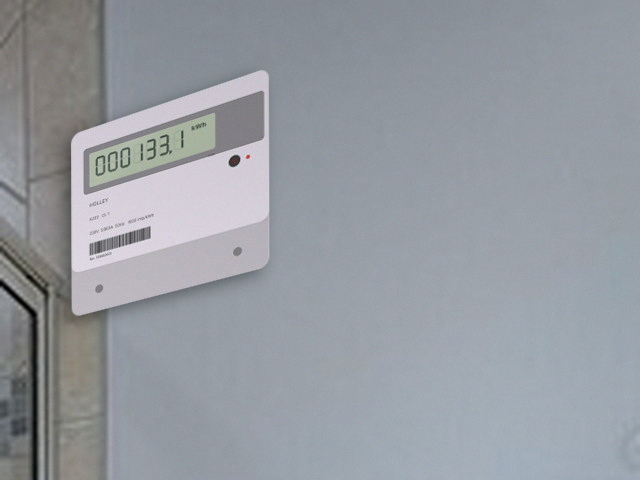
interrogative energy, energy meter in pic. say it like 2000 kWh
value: 133.1 kWh
